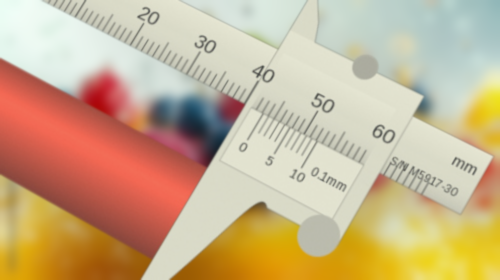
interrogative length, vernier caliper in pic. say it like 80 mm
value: 43.2 mm
